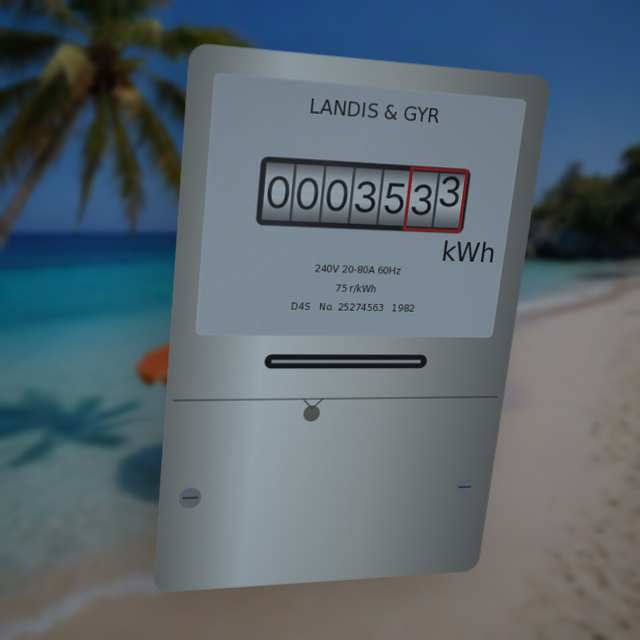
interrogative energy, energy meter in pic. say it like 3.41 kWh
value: 35.33 kWh
